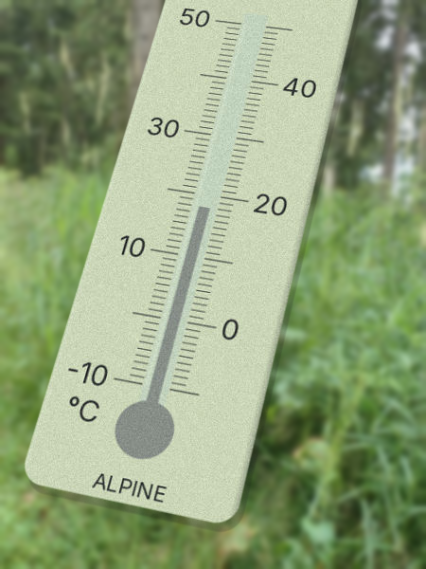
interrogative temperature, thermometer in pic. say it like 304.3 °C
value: 18 °C
